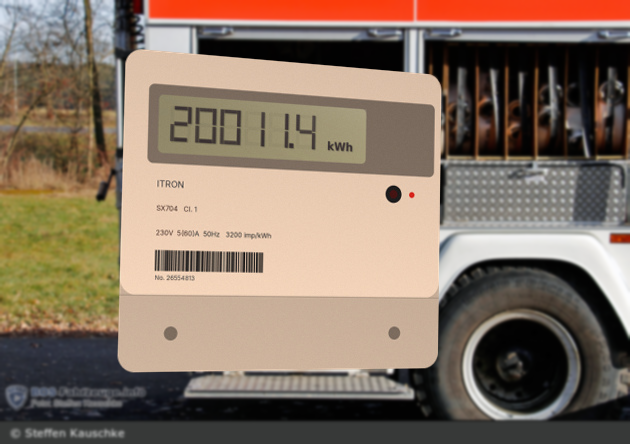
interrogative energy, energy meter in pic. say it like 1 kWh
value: 20011.4 kWh
